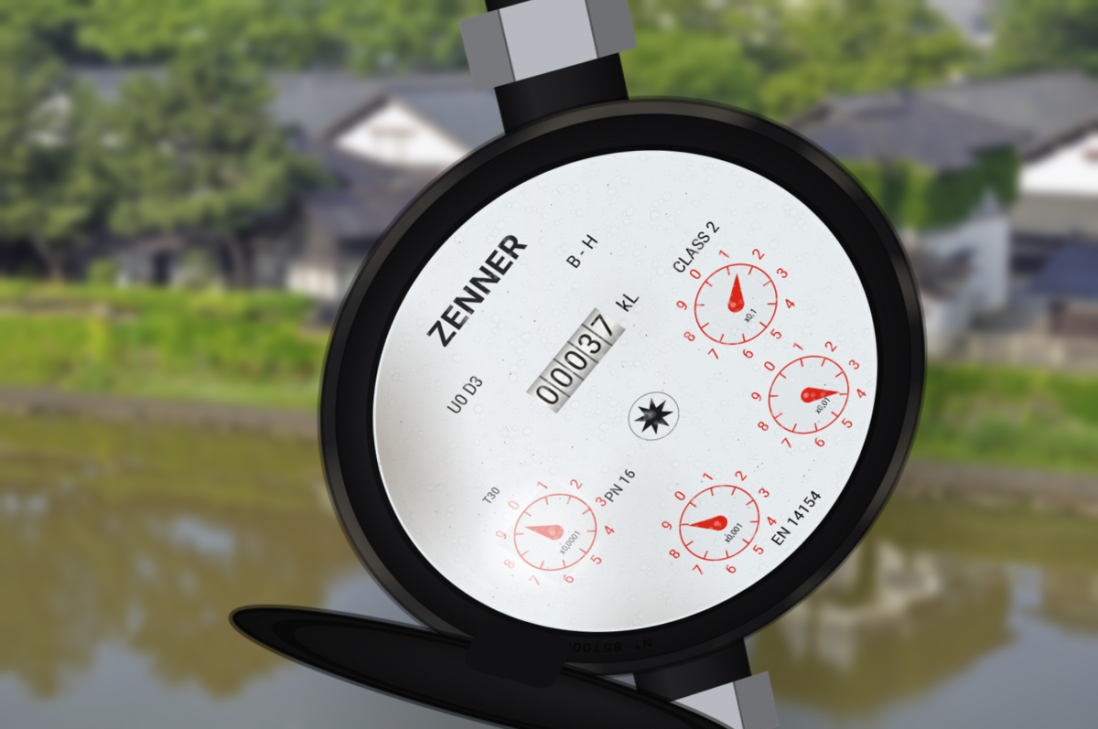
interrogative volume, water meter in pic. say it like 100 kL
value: 37.1389 kL
